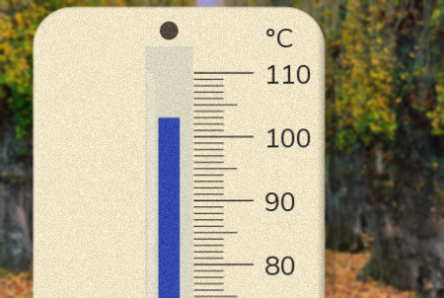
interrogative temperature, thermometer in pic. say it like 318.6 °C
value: 103 °C
